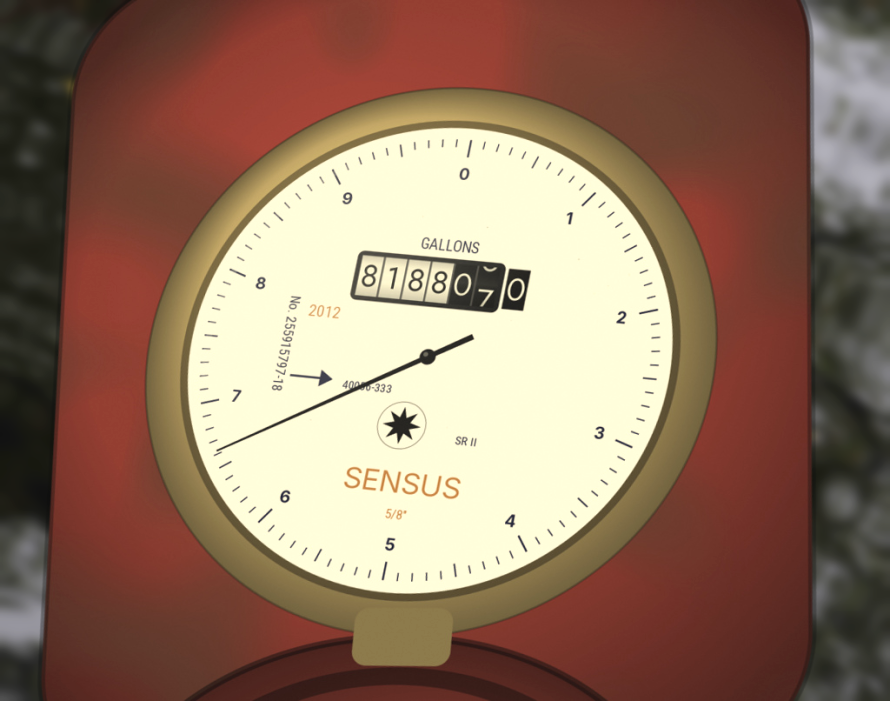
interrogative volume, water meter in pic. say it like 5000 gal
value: 8188066.6 gal
